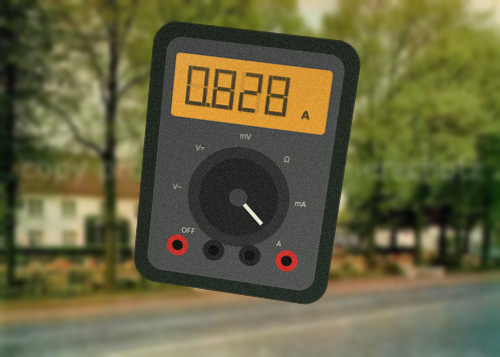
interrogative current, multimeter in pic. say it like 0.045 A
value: 0.828 A
